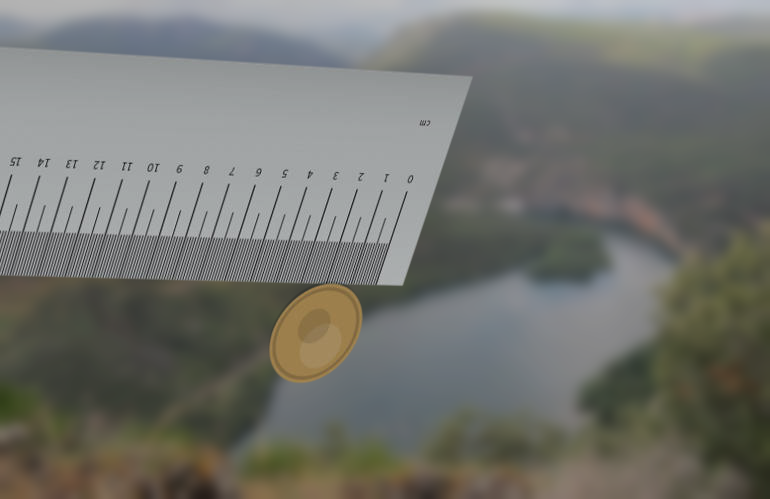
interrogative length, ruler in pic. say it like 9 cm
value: 3.5 cm
